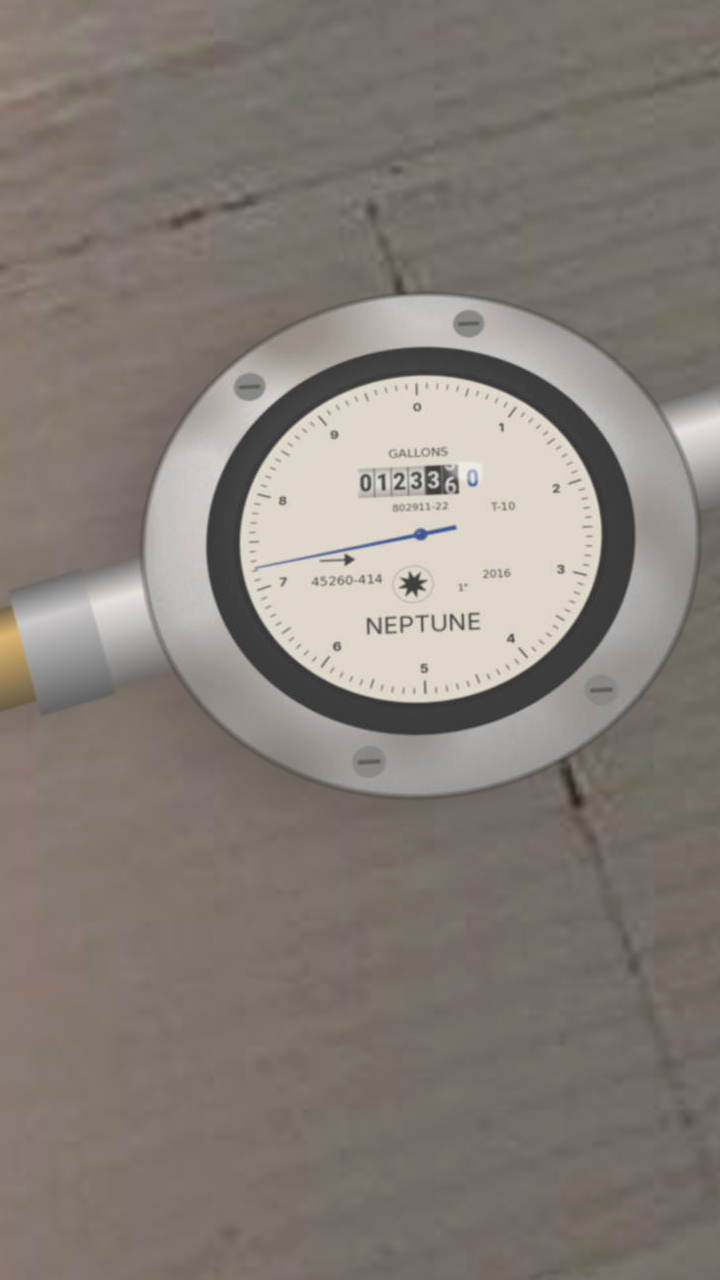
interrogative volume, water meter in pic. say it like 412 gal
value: 123357.2 gal
